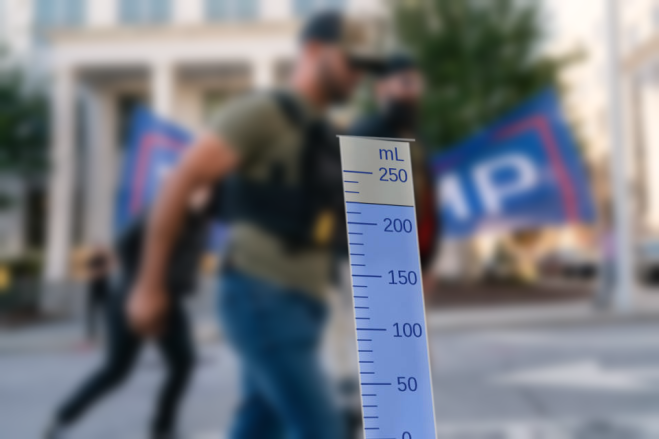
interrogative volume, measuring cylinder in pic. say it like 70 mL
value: 220 mL
